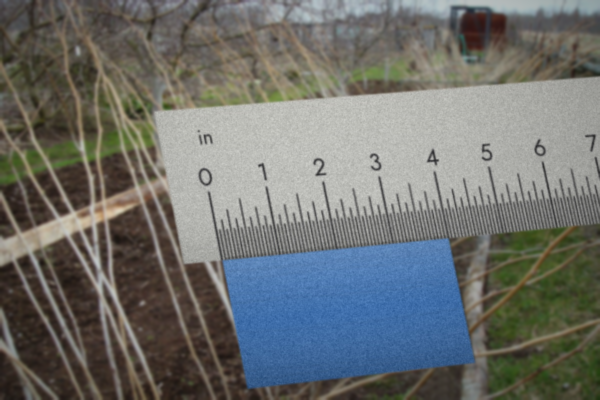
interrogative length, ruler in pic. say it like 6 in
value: 4 in
